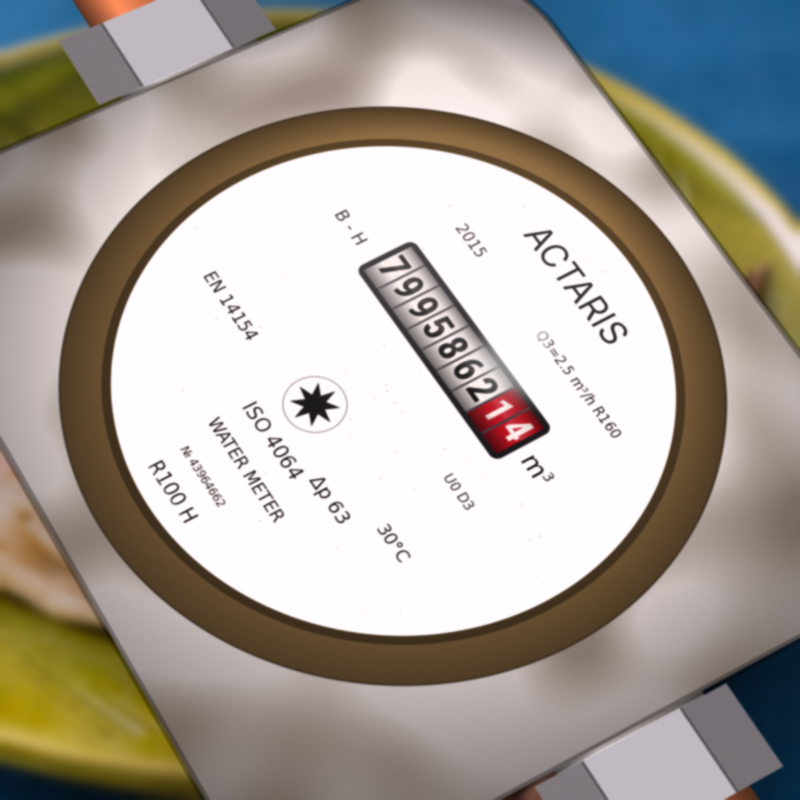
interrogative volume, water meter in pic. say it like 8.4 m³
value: 7995862.14 m³
